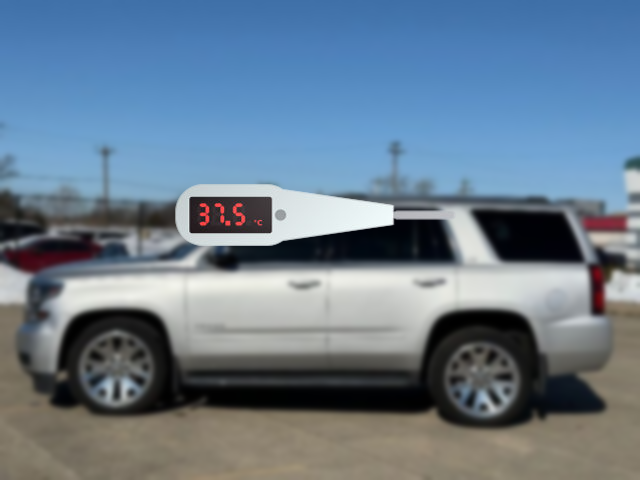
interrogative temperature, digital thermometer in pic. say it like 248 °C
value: 37.5 °C
